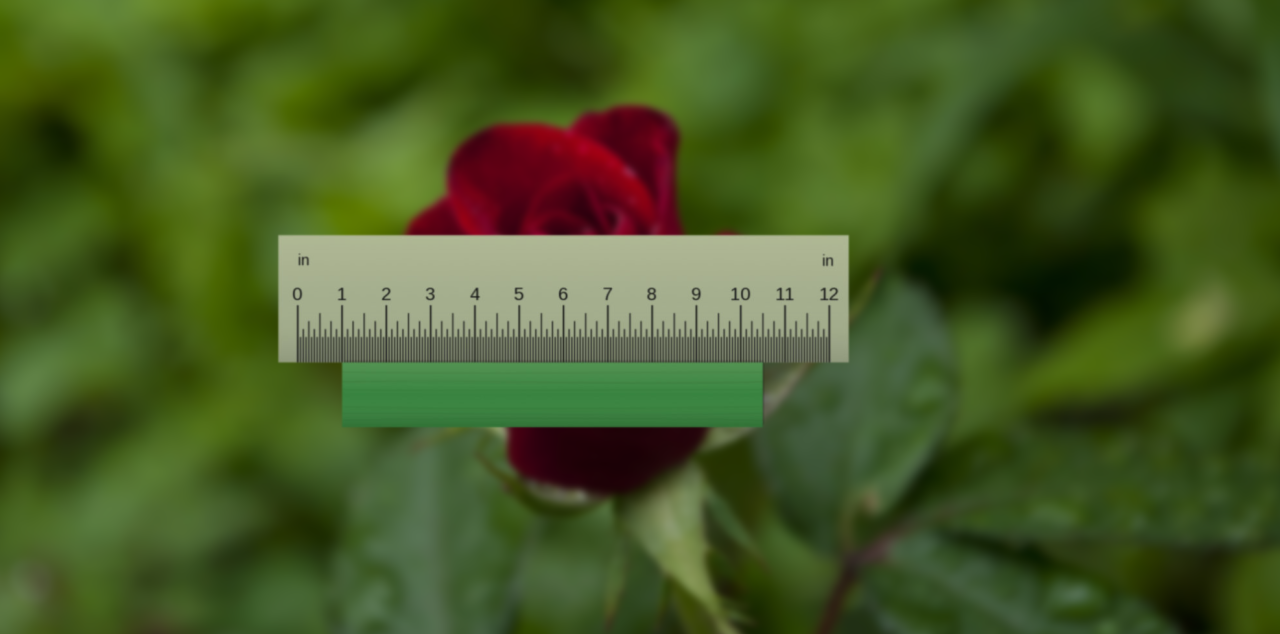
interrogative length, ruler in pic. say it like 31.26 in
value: 9.5 in
